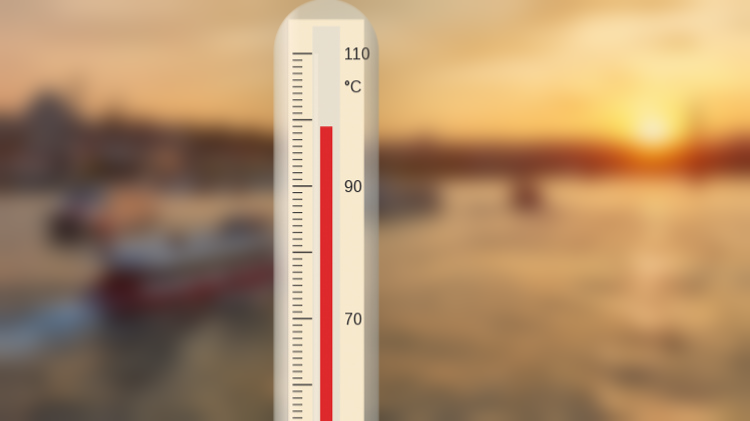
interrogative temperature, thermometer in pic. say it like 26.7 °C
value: 99 °C
